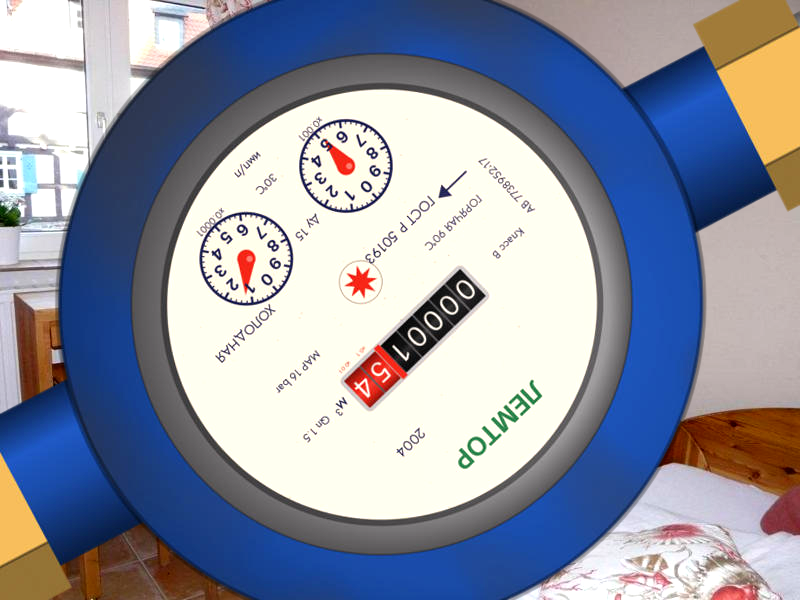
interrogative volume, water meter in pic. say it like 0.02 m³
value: 1.5451 m³
